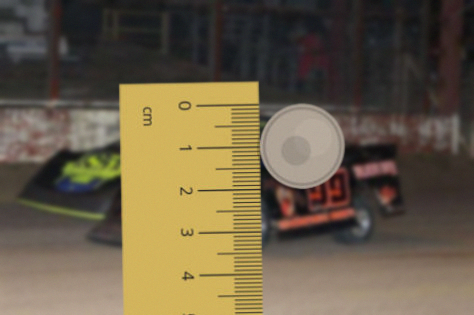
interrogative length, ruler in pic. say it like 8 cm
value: 2 cm
